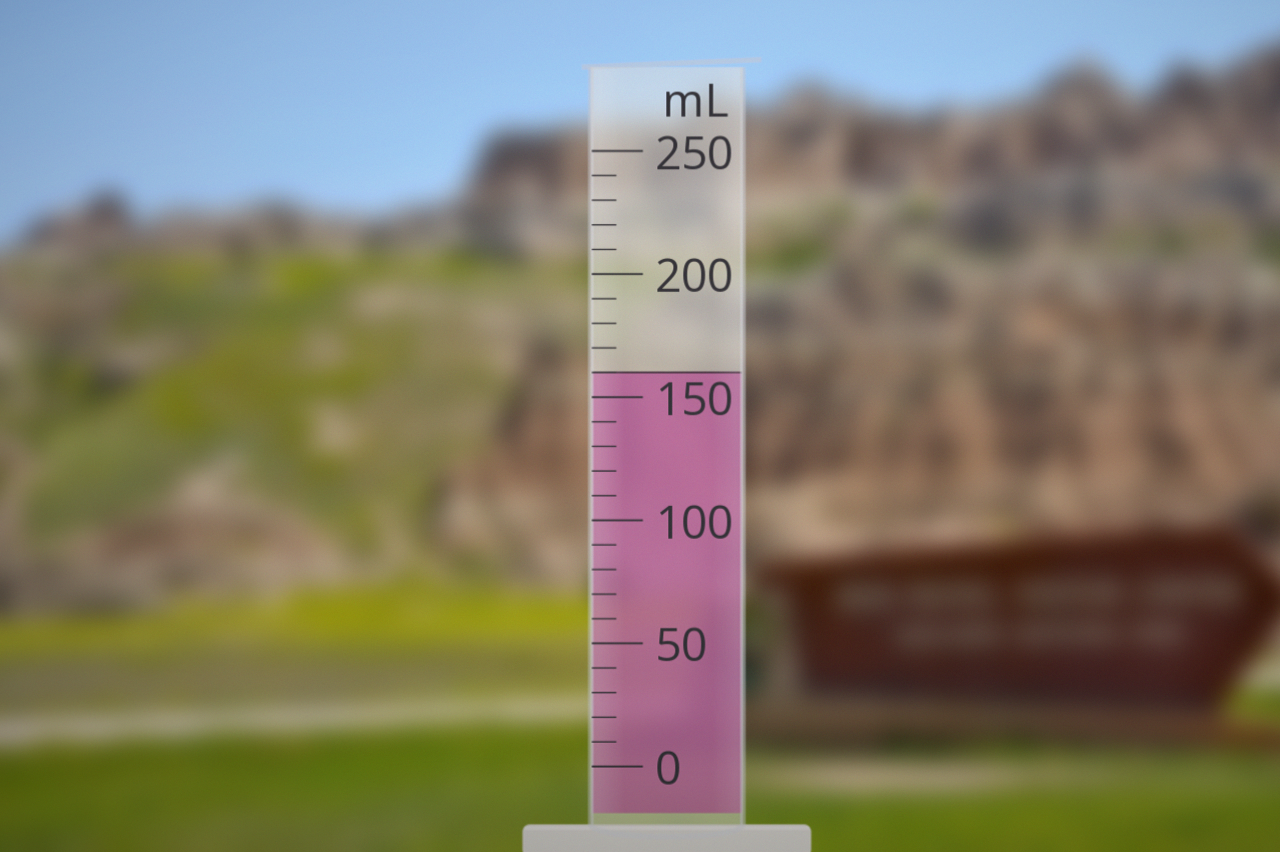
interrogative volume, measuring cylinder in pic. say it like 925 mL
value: 160 mL
